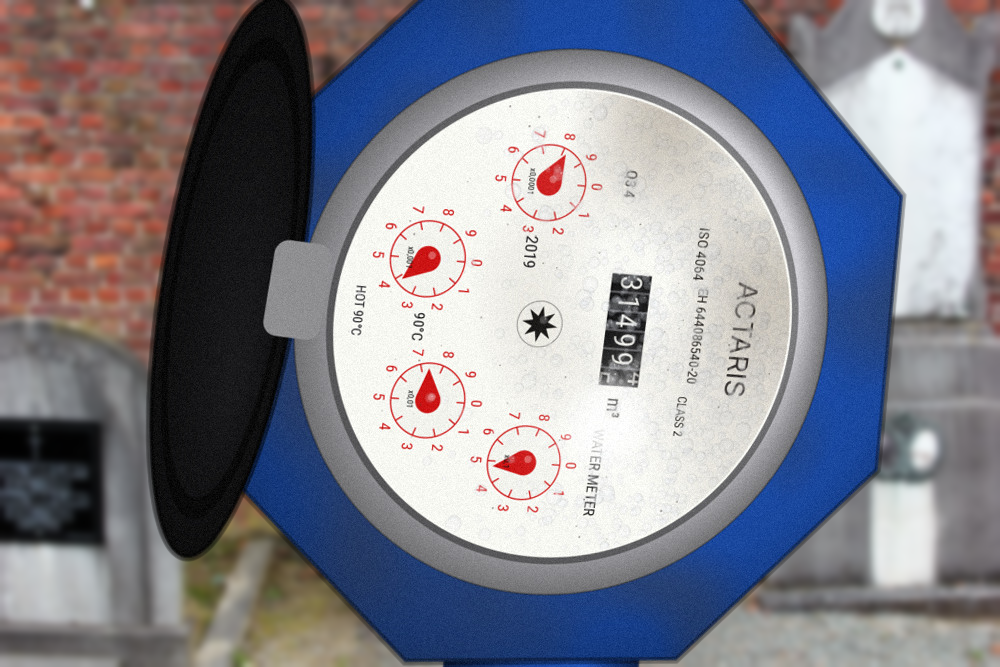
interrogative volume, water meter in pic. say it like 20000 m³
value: 314994.4738 m³
